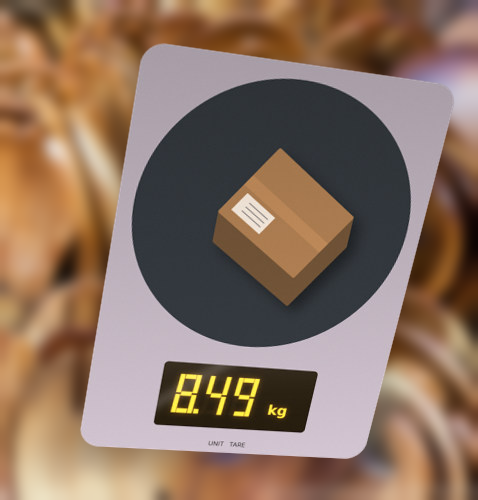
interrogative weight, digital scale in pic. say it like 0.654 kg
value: 8.49 kg
